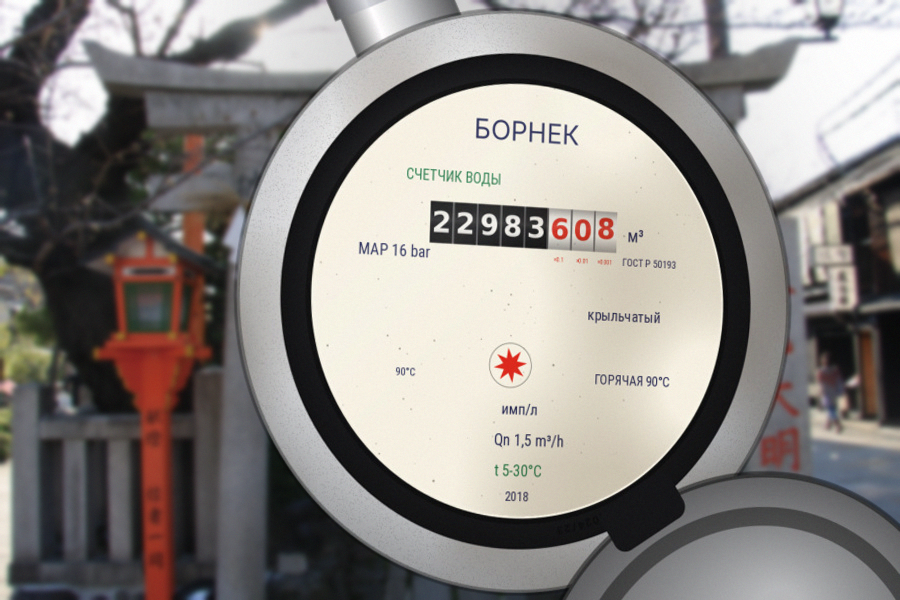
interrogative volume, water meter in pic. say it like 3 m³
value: 22983.608 m³
